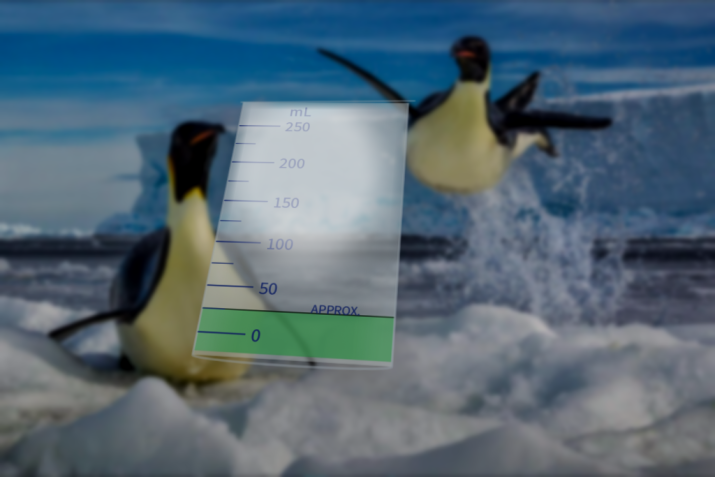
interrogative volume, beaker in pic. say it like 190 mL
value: 25 mL
